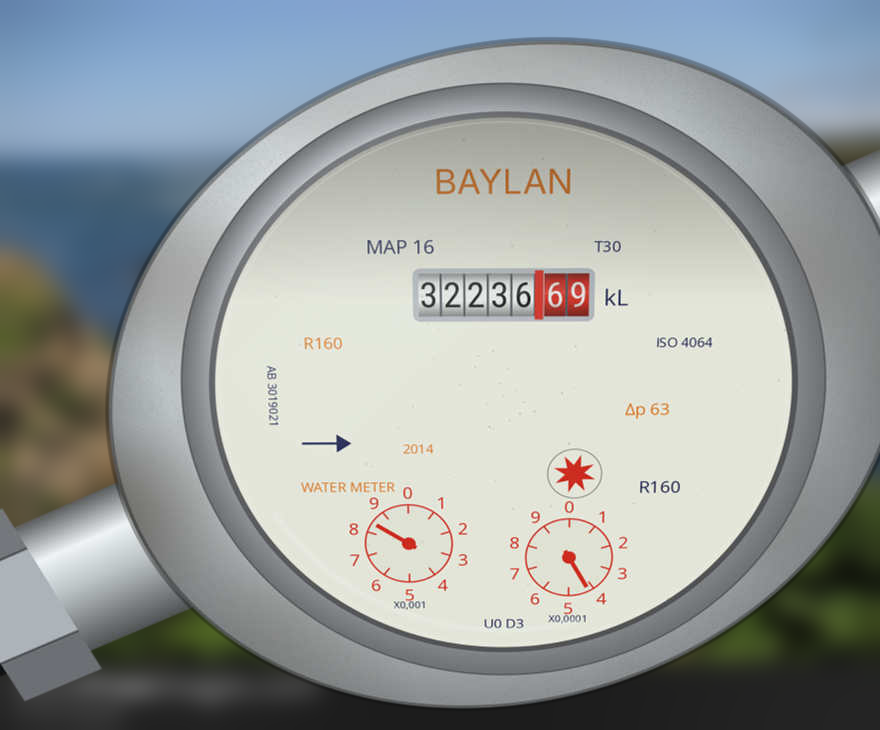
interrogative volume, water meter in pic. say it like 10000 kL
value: 32236.6984 kL
